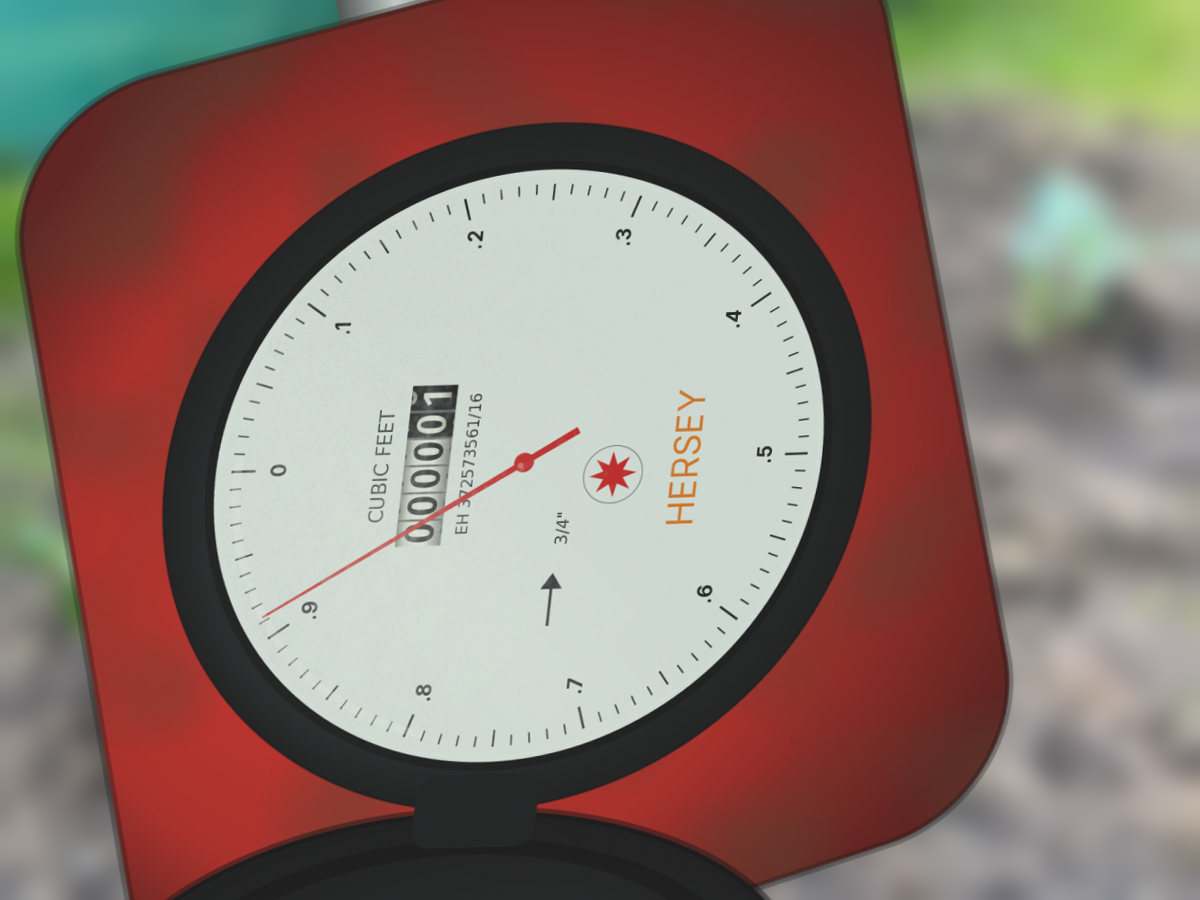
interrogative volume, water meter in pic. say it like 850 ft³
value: 0.91 ft³
